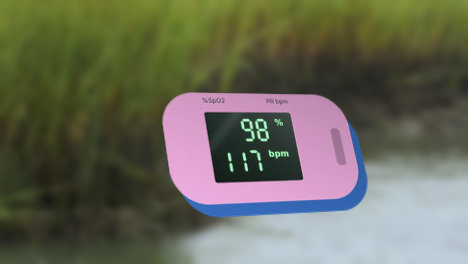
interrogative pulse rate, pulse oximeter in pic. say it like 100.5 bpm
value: 117 bpm
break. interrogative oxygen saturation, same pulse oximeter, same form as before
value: 98 %
